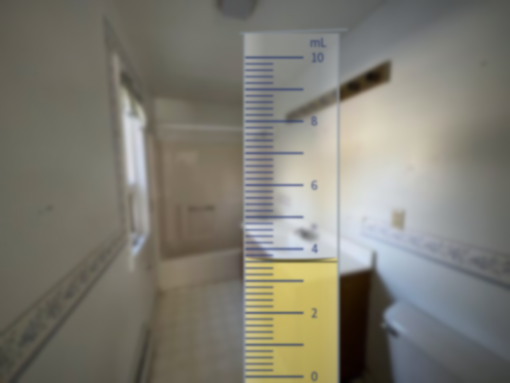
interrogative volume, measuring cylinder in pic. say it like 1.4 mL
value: 3.6 mL
